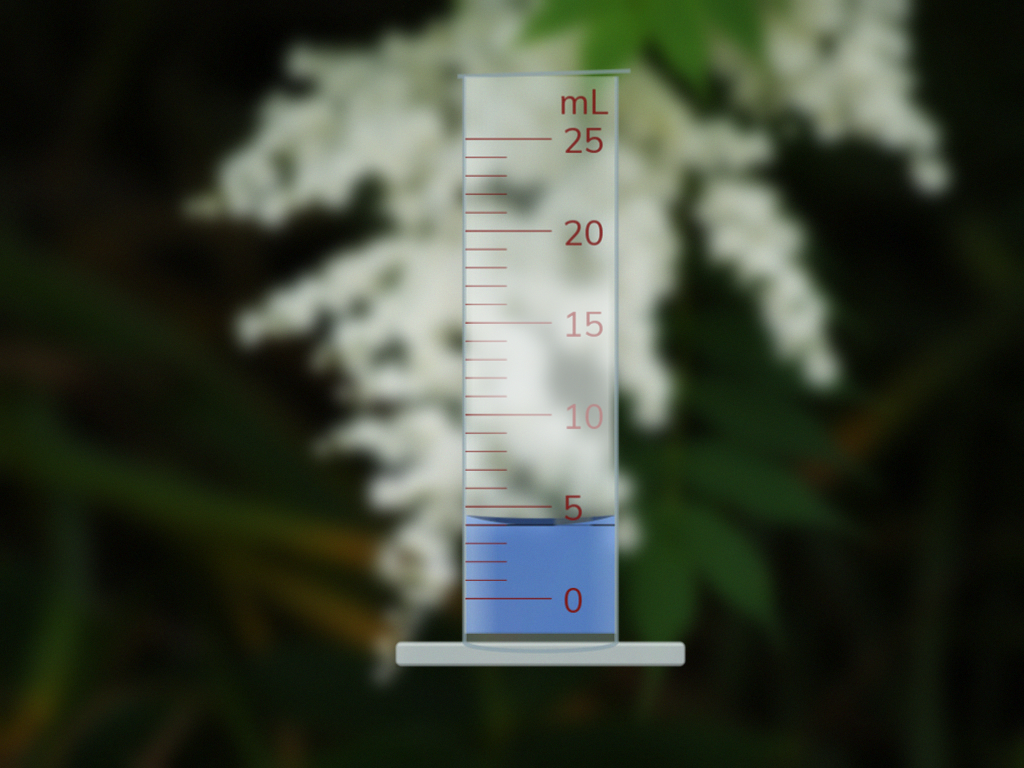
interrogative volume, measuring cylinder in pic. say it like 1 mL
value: 4 mL
